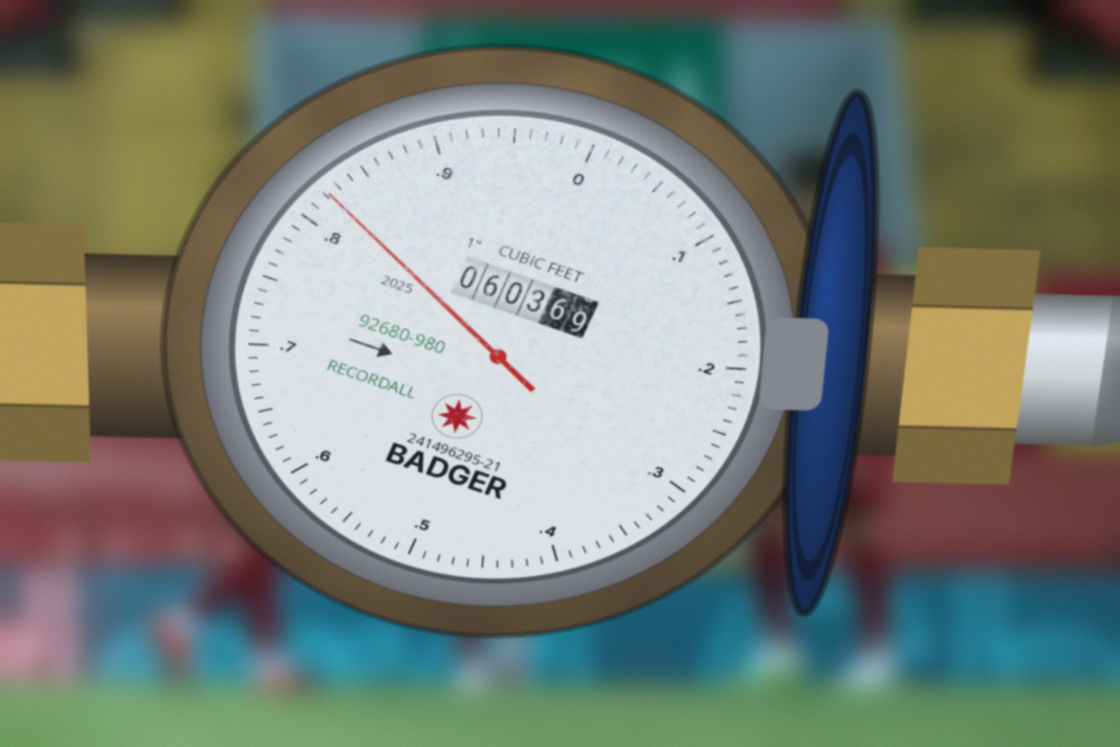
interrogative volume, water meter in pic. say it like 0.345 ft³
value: 60368.82 ft³
